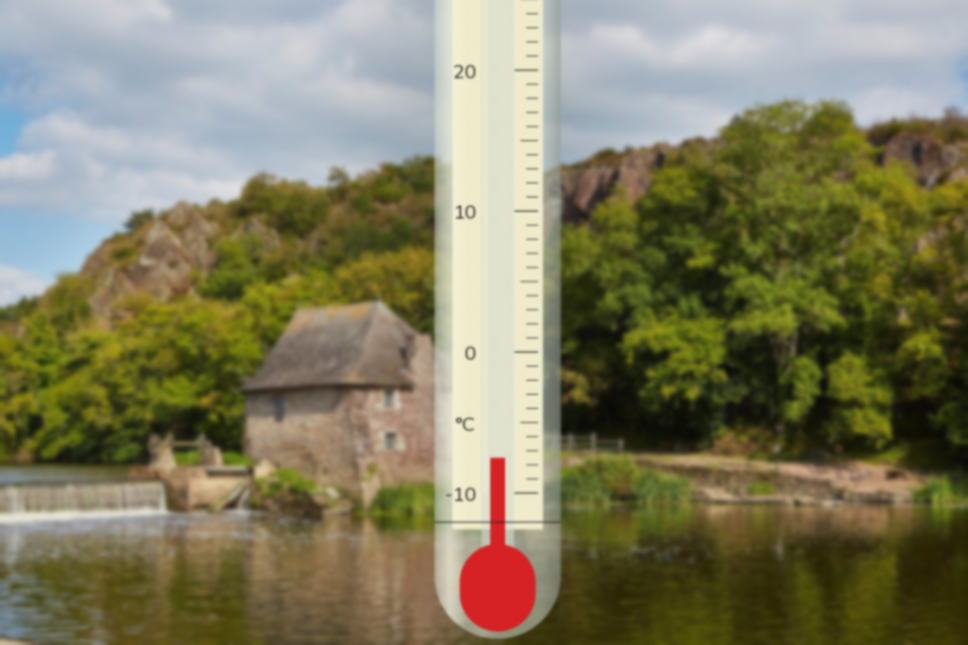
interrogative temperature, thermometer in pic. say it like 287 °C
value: -7.5 °C
